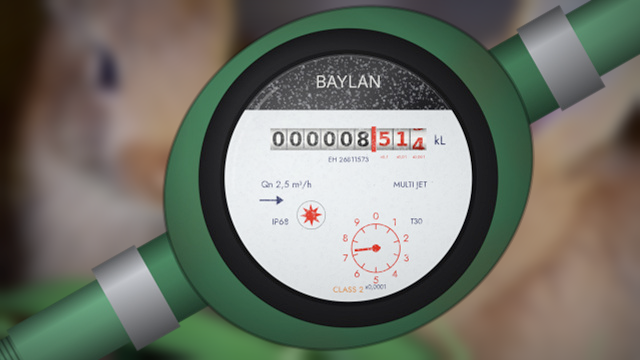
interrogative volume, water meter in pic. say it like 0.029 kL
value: 8.5137 kL
